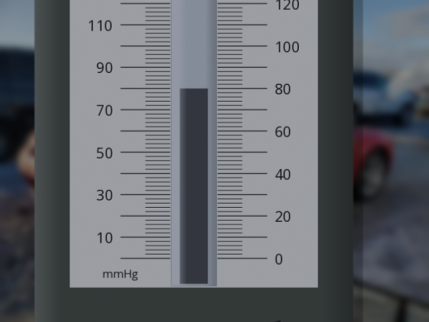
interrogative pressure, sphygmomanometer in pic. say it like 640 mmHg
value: 80 mmHg
